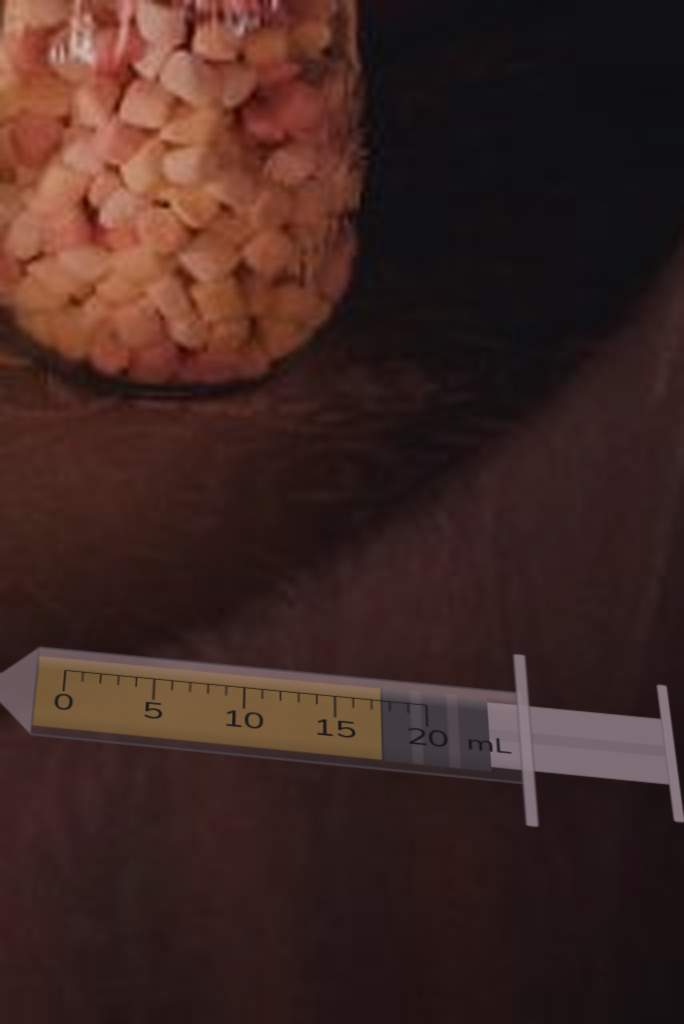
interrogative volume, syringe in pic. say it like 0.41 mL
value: 17.5 mL
